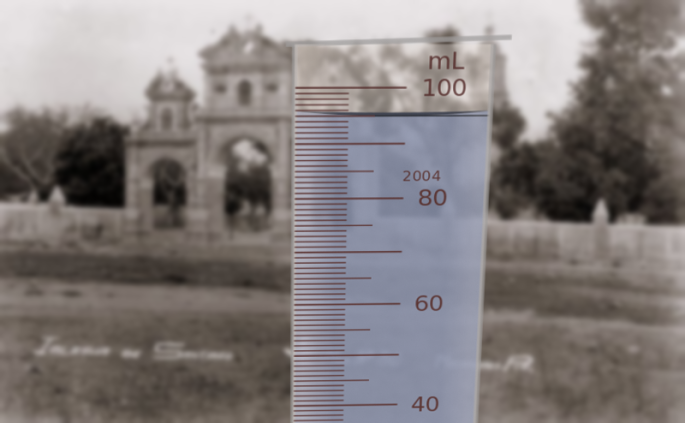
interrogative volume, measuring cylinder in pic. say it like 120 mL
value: 95 mL
